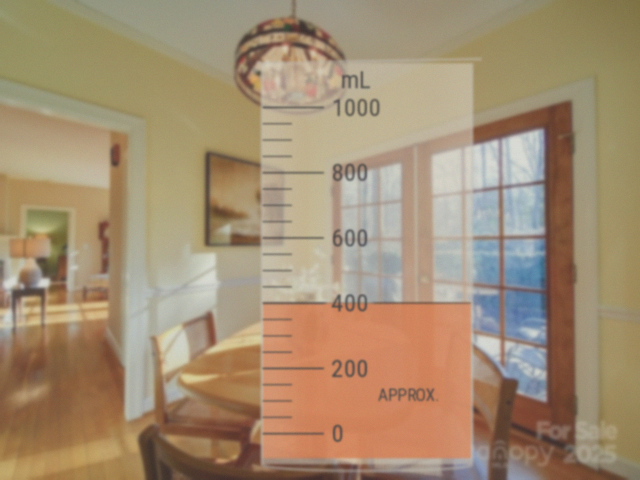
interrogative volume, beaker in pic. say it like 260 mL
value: 400 mL
